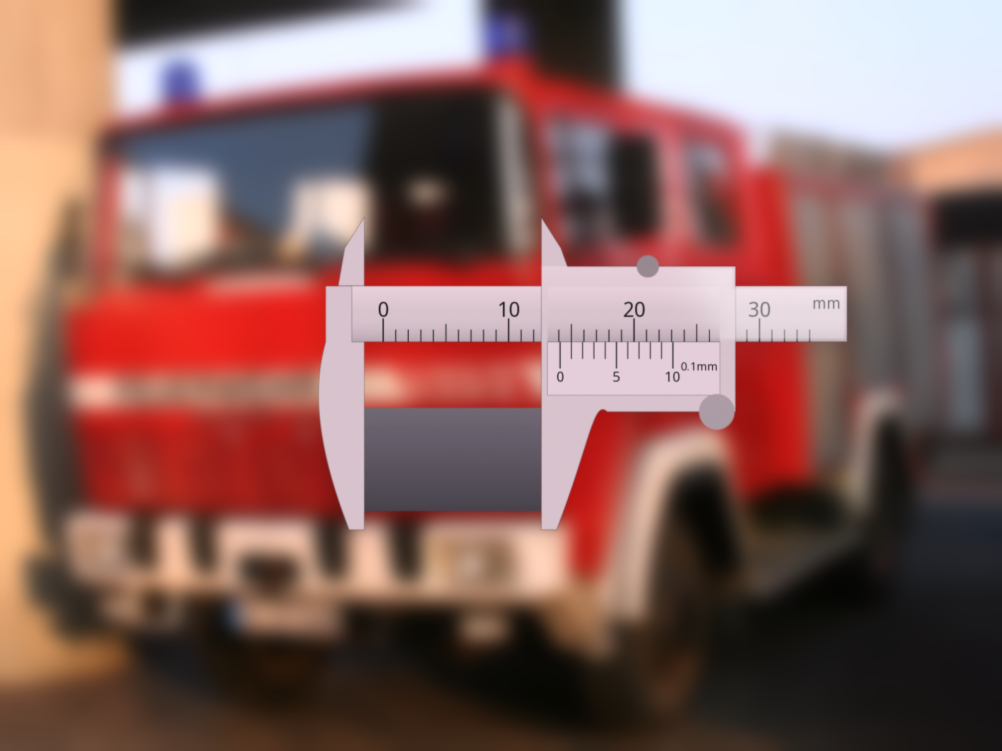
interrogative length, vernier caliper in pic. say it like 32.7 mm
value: 14.1 mm
